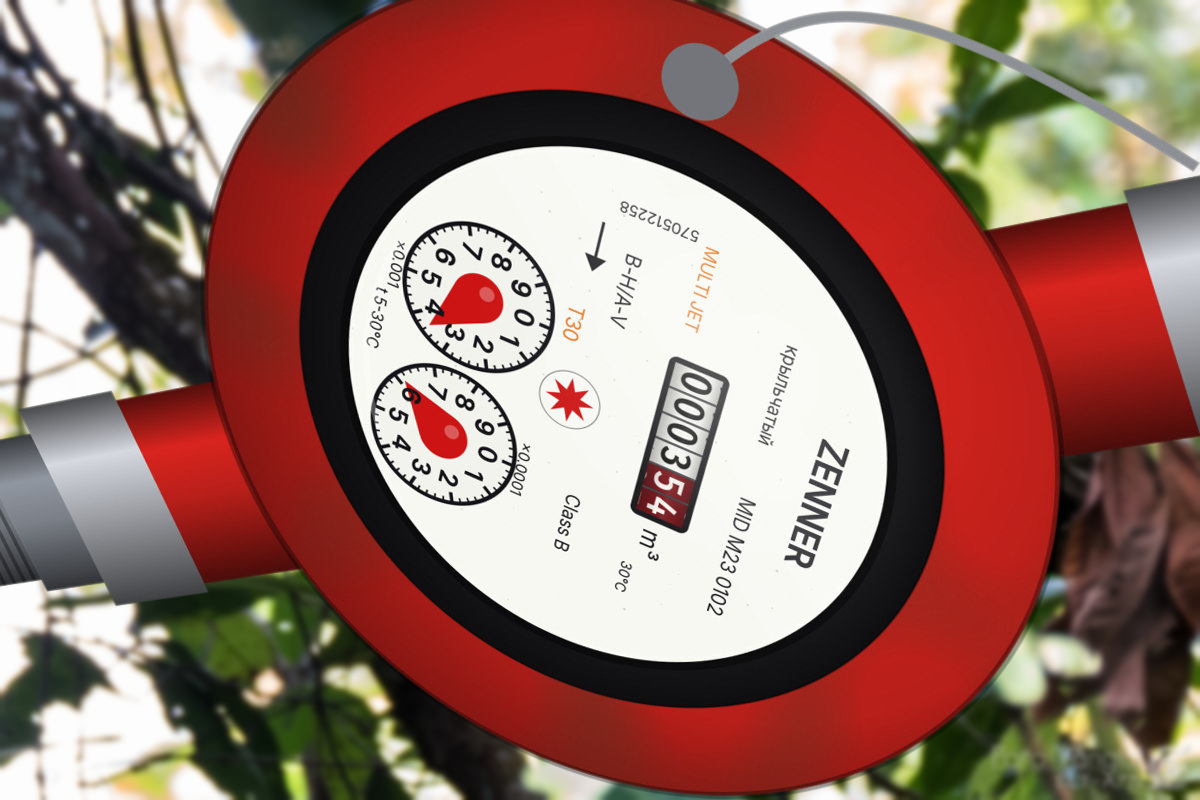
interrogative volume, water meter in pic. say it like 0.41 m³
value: 3.5436 m³
